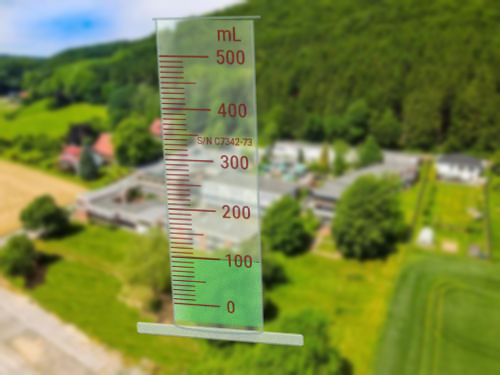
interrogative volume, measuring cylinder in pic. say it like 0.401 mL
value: 100 mL
